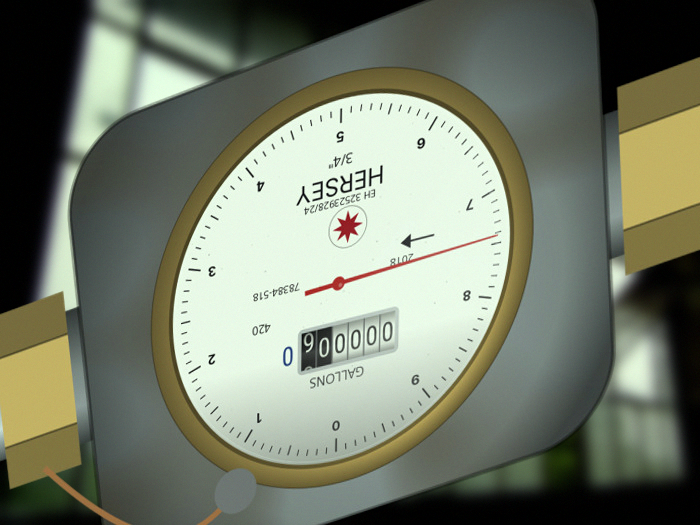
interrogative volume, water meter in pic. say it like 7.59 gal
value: 57.4 gal
